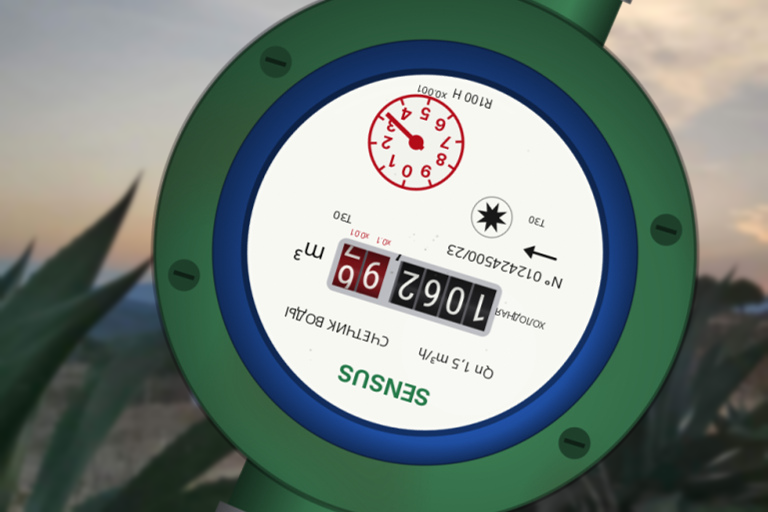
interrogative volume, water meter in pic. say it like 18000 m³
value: 1062.963 m³
